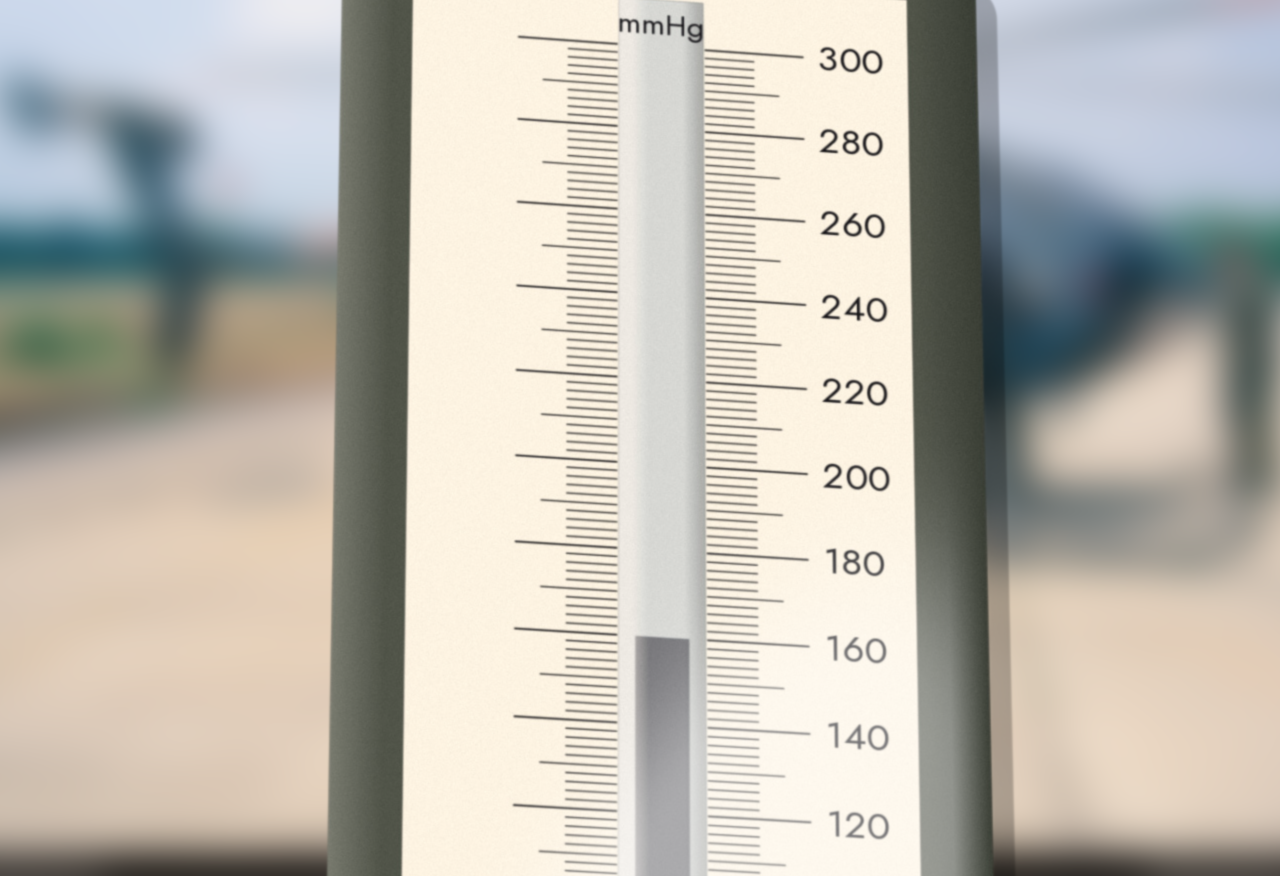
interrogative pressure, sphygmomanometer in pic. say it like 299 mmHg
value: 160 mmHg
